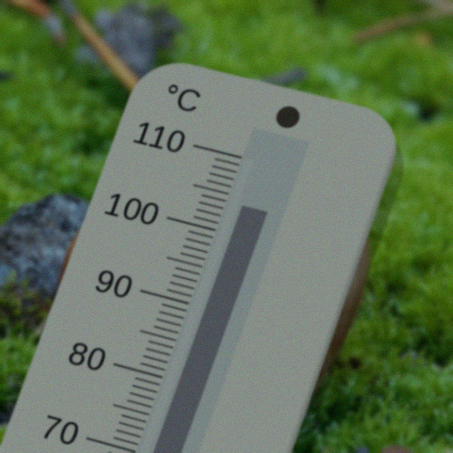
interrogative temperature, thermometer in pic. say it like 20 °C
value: 104 °C
